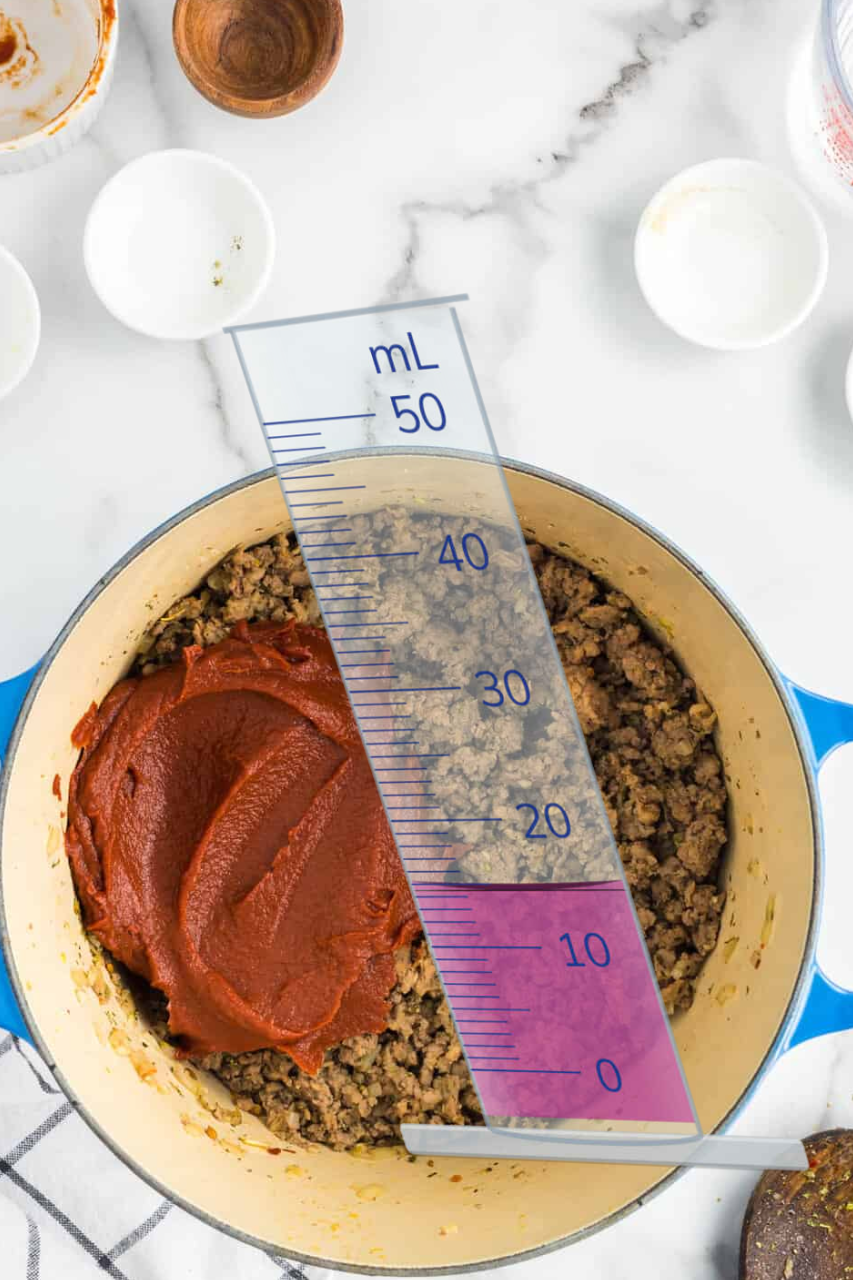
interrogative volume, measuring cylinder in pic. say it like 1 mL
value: 14.5 mL
